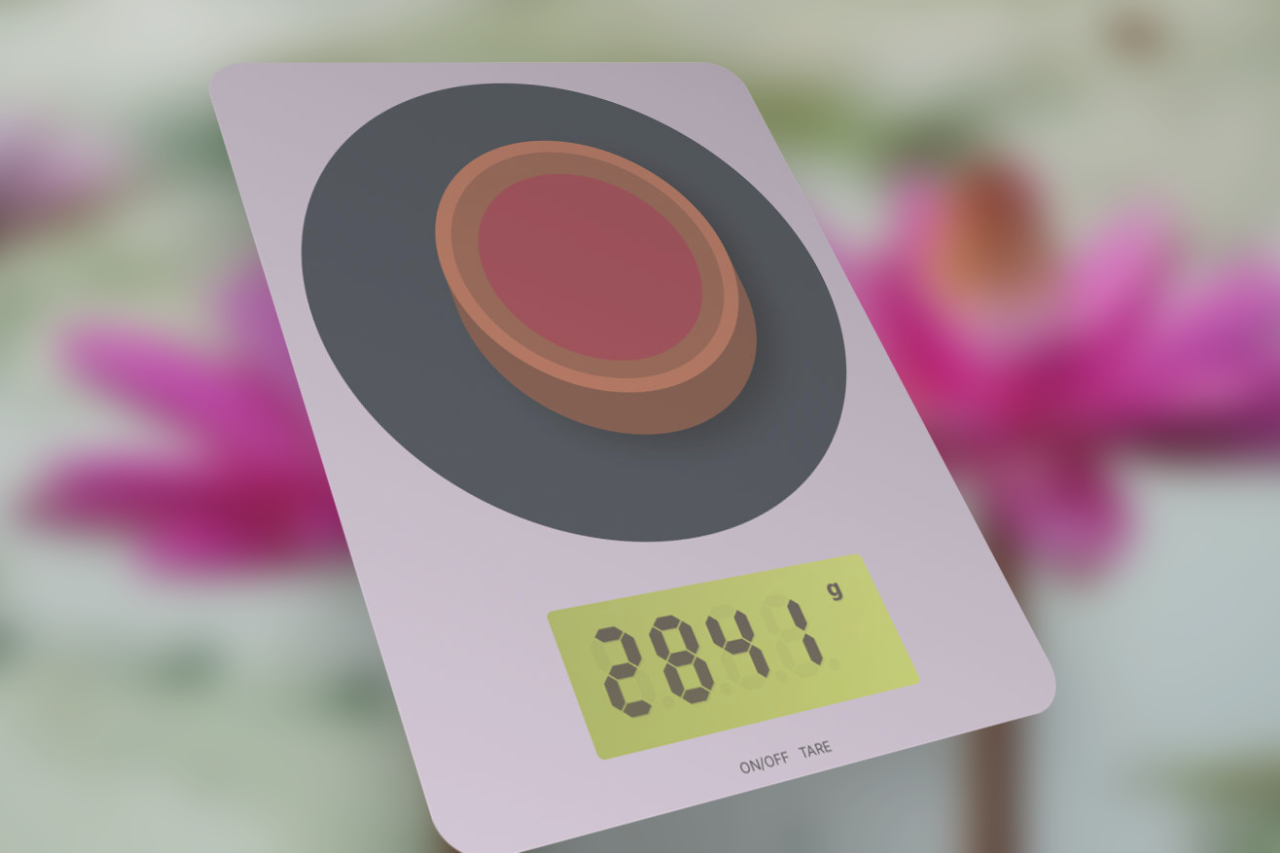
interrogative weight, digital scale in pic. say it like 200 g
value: 2841 g
